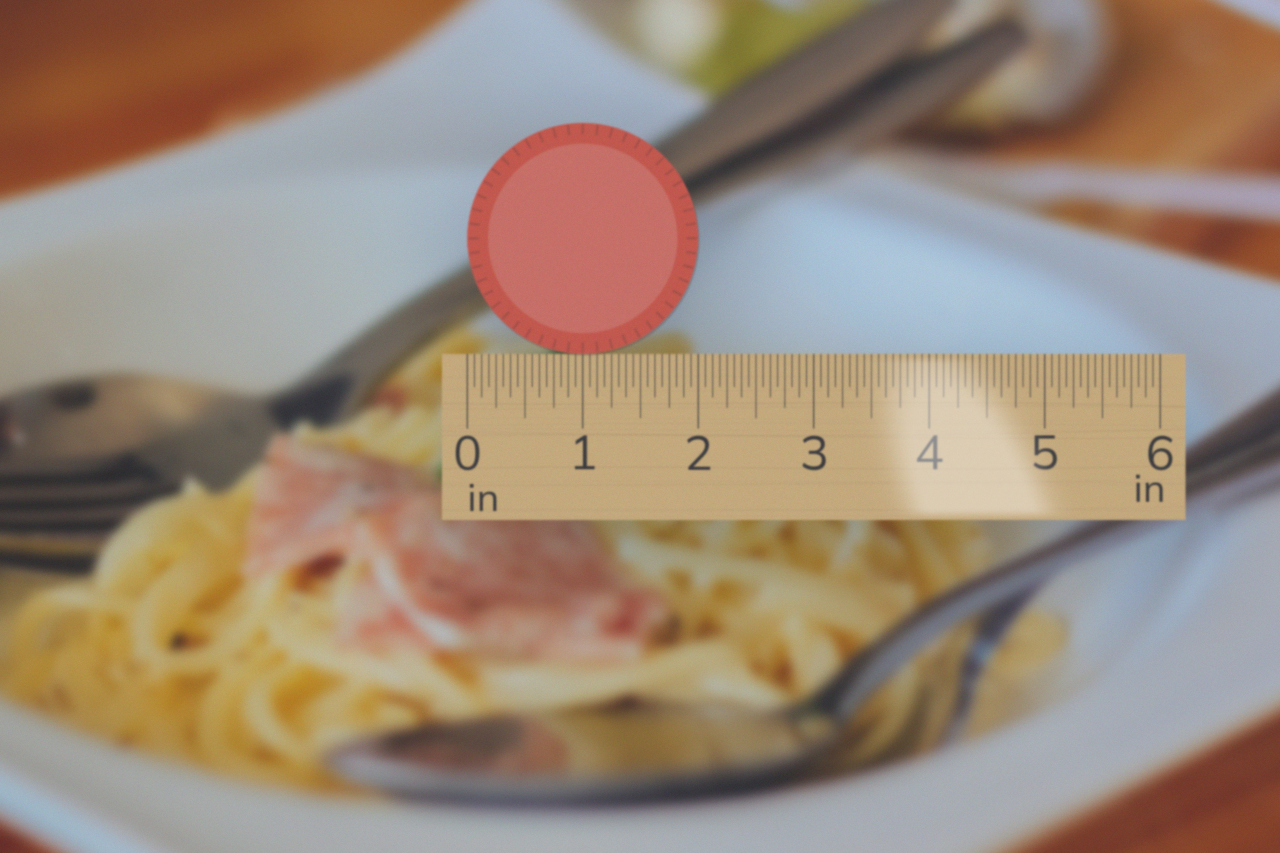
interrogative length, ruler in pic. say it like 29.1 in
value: 2 in
